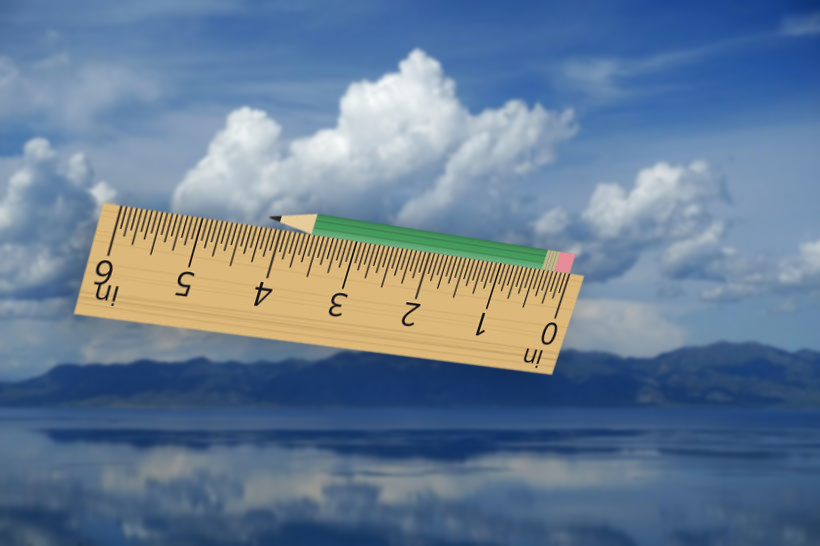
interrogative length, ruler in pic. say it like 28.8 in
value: 4.1875 in
